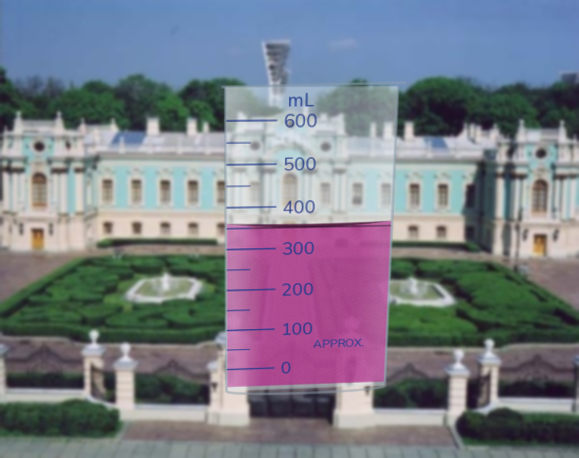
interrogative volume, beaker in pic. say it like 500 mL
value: 350 mL
